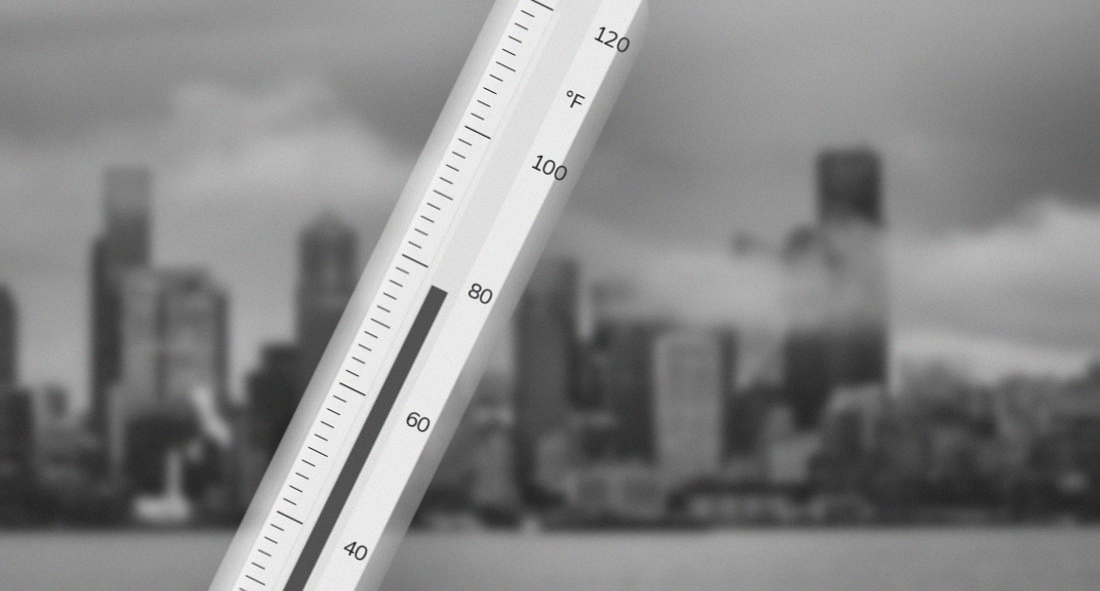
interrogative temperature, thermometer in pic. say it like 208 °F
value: 78 °F
